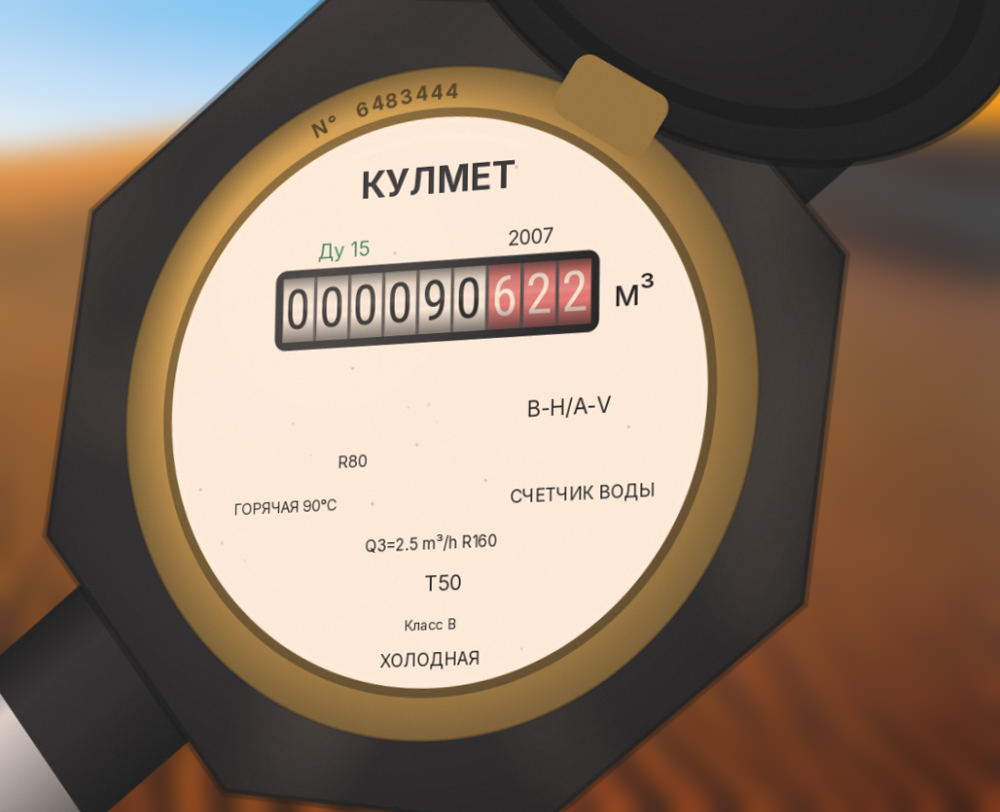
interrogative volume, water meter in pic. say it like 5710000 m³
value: 90.622 m³
